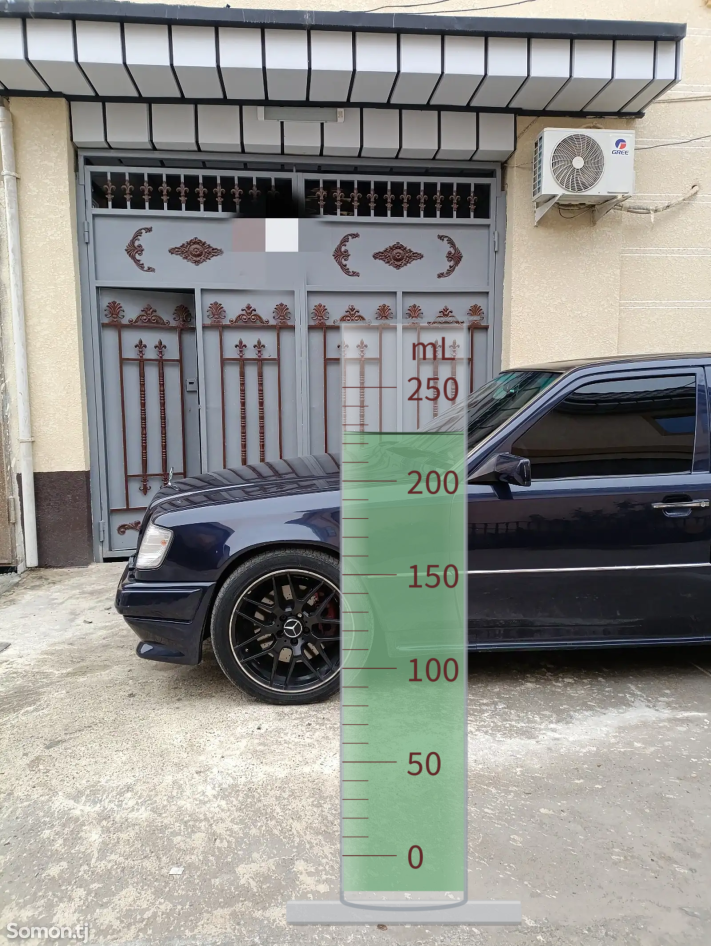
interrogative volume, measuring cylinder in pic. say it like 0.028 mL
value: 225 mL
